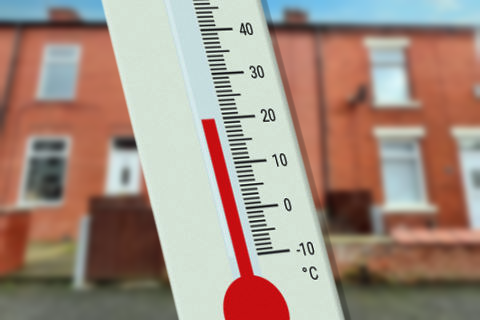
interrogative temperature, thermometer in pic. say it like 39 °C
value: 20 °C
